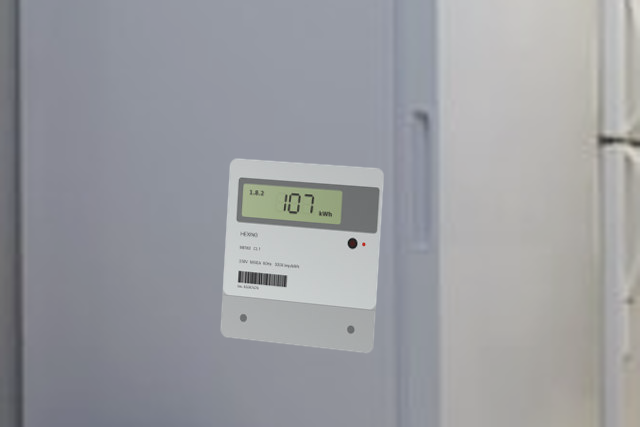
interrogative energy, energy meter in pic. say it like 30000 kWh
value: 107 kWh
